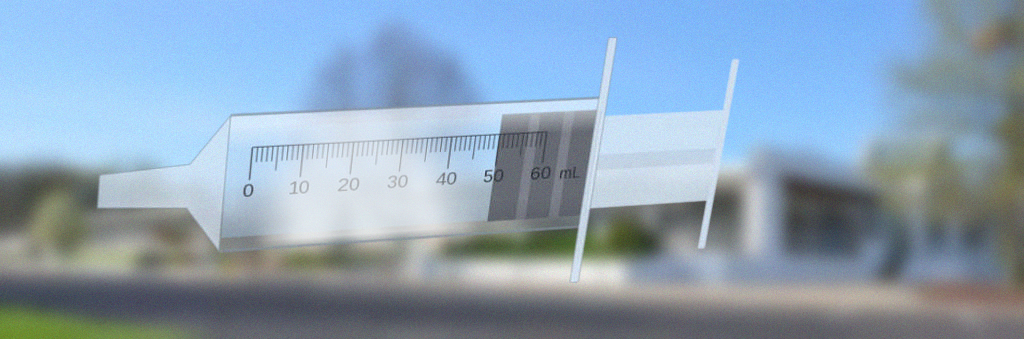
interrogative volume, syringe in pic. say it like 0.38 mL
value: 50 mL
